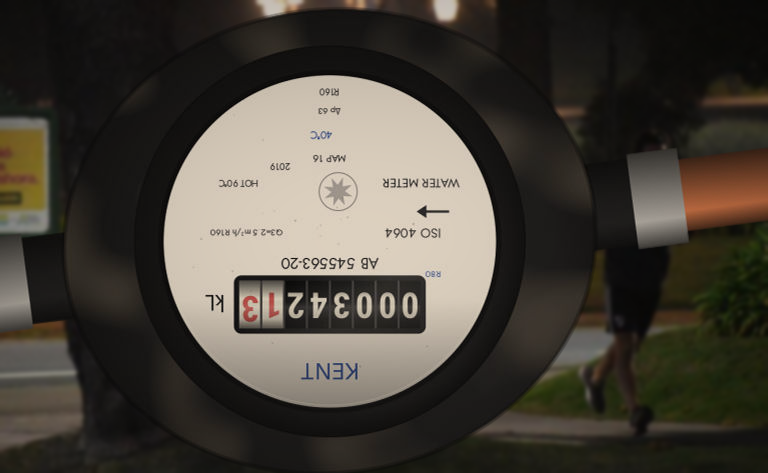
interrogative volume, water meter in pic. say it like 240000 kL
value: 342.13 kL
